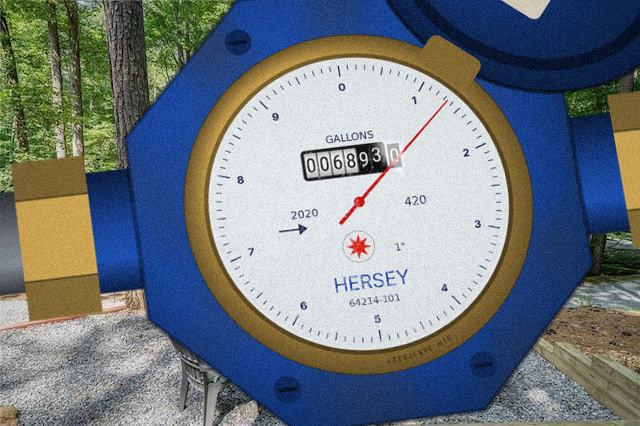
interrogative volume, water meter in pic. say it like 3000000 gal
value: 68931.3 gal
